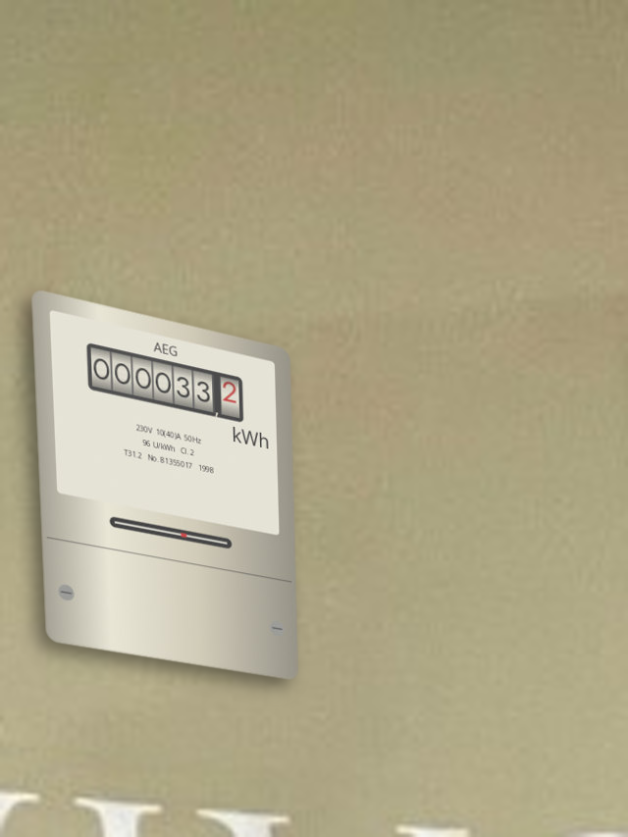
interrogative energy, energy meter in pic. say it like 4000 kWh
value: 33.2 kWh
